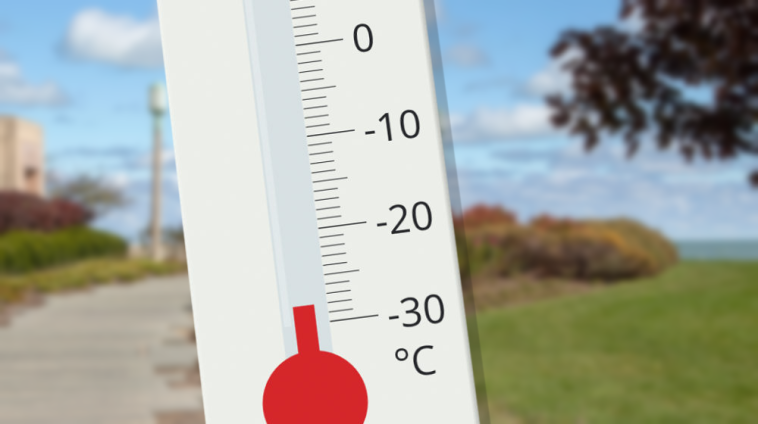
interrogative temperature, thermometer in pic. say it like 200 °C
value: -28 °C
